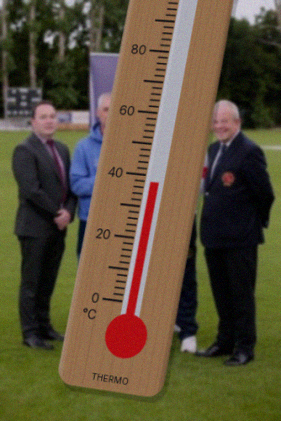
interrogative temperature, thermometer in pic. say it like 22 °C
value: 38 °C
